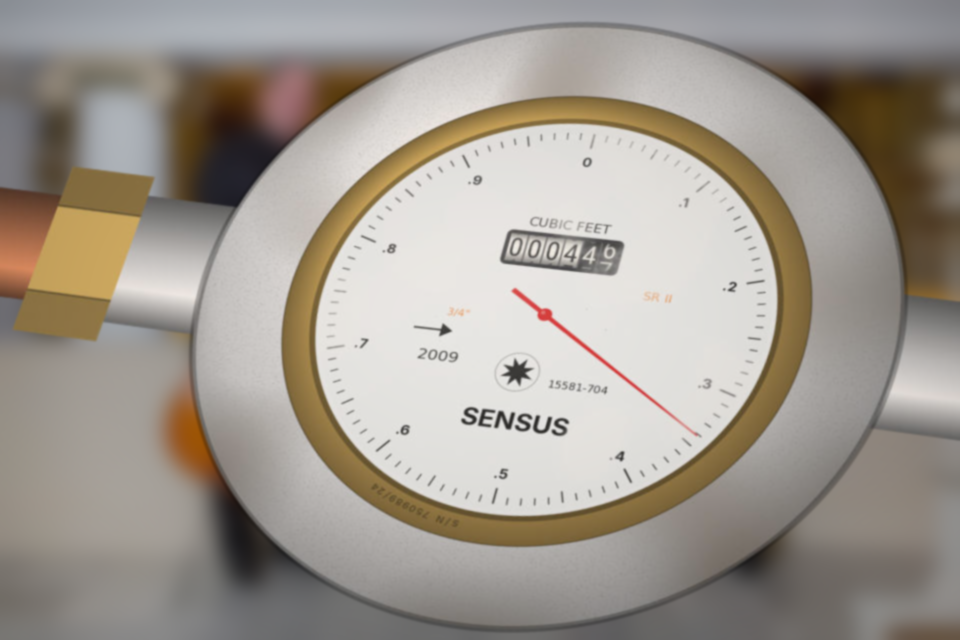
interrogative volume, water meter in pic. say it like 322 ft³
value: 446.34 ft³
